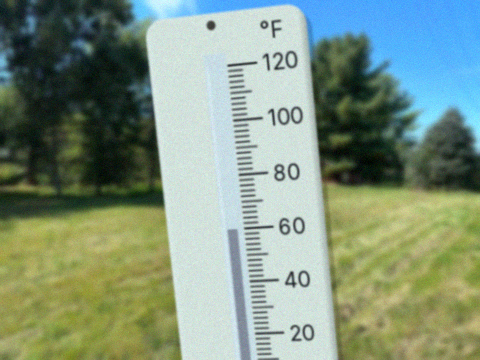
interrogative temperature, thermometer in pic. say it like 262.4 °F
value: 60 °F
